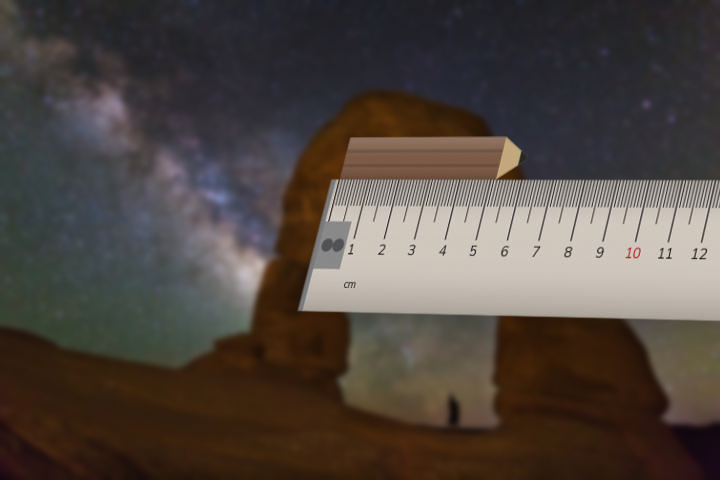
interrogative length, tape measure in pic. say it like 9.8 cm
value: 6 cm
